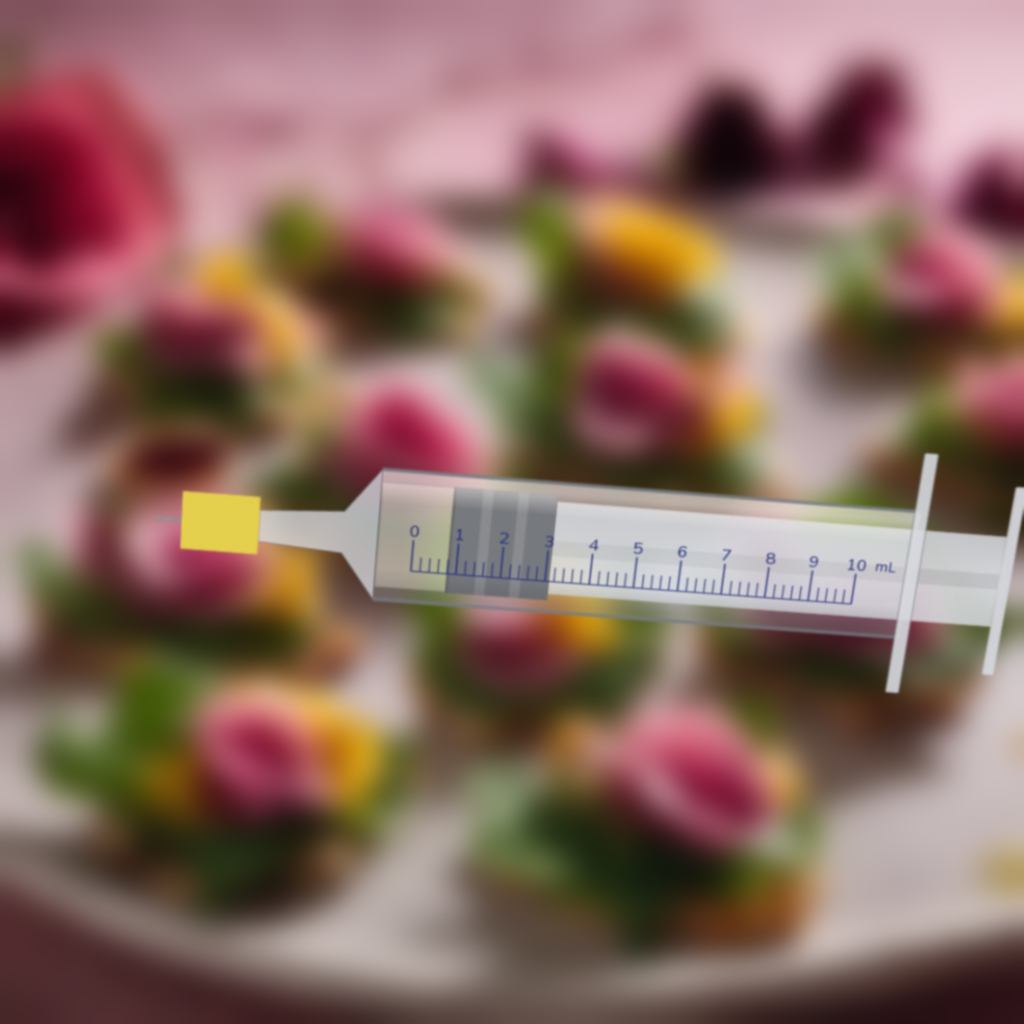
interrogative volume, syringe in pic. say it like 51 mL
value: 0.8 mL
